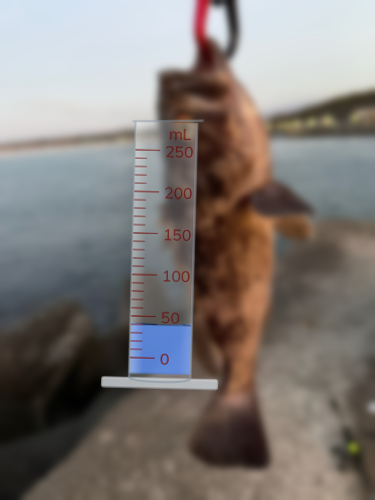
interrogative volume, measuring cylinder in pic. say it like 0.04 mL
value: 40 mL
